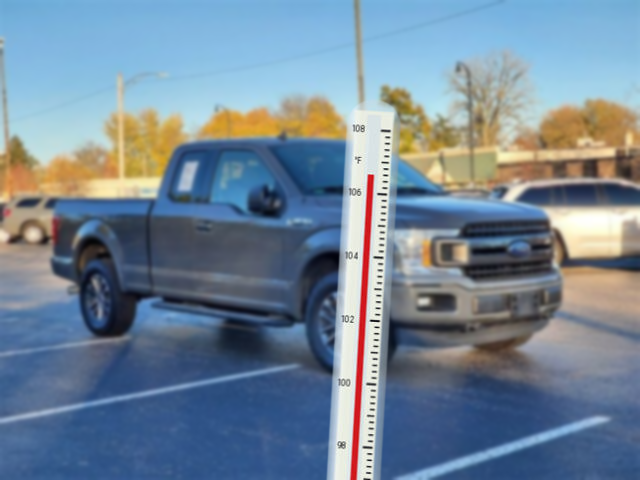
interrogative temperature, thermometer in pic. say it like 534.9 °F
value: 106.6 °F
